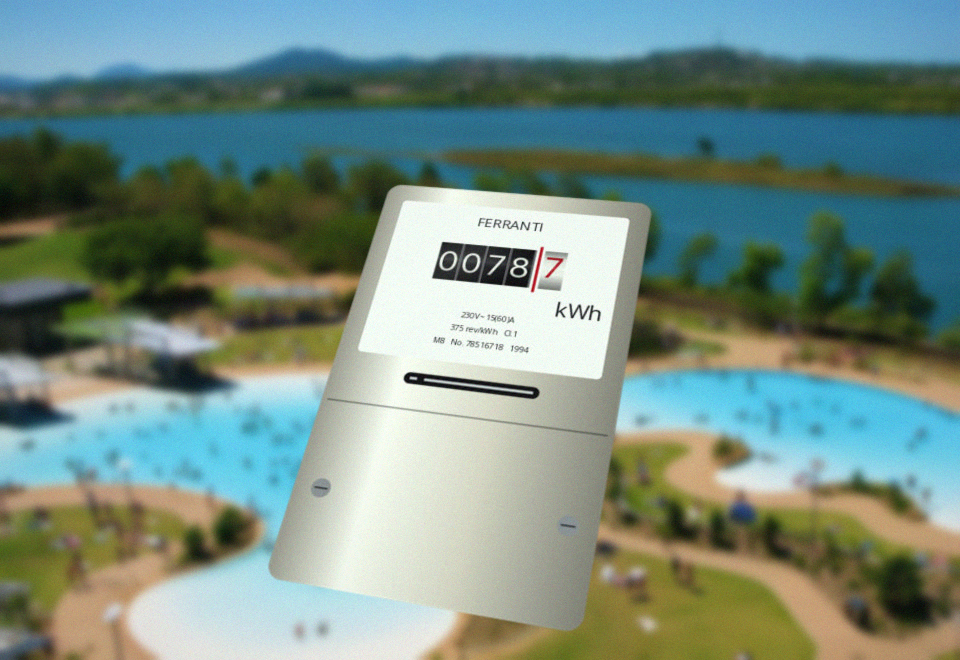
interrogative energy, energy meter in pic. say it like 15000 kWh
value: 78.7 kWh
